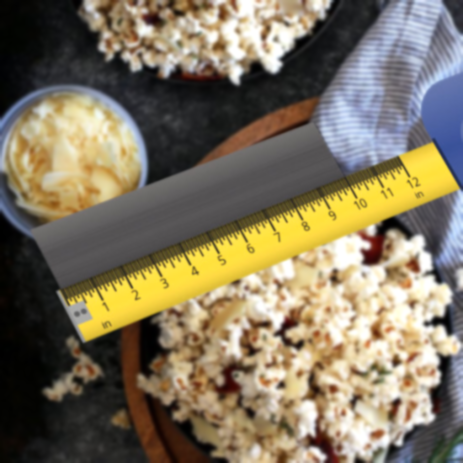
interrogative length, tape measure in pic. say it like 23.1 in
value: 10 in
